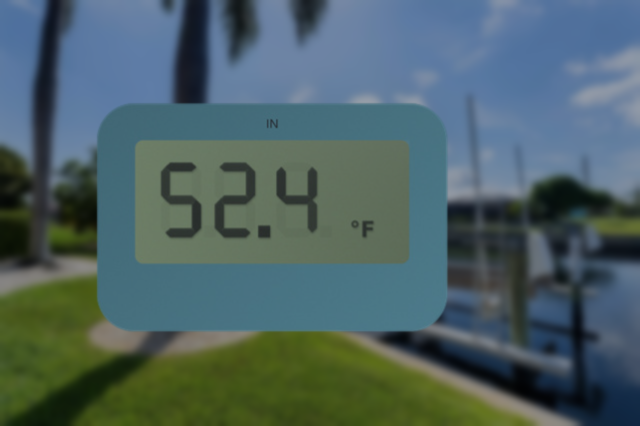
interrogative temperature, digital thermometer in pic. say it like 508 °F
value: 52.4 °F
